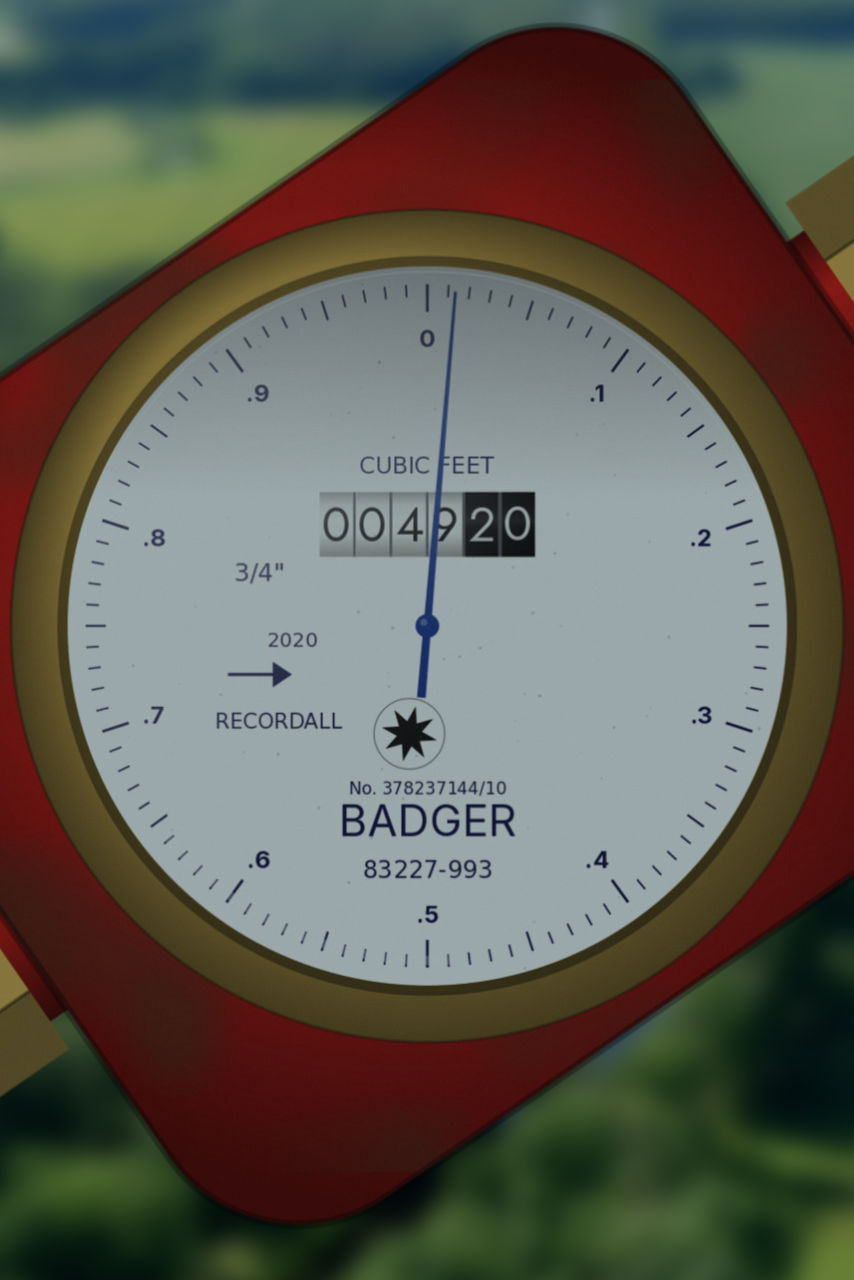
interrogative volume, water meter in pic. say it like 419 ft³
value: 4920.01 ft³
